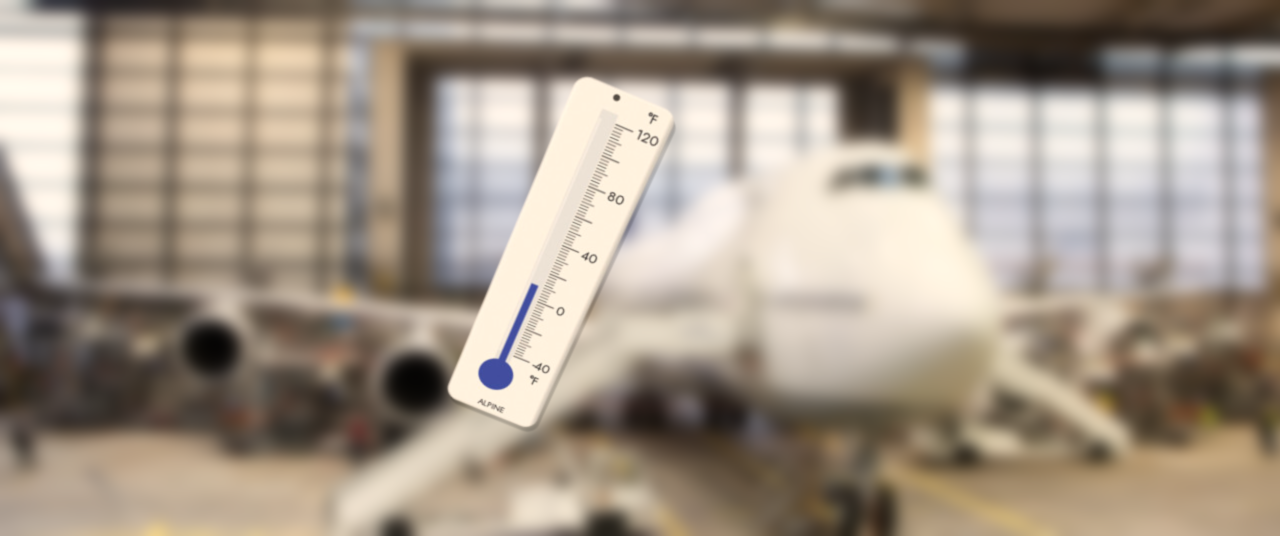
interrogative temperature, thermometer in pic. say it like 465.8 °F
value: 10 °F
